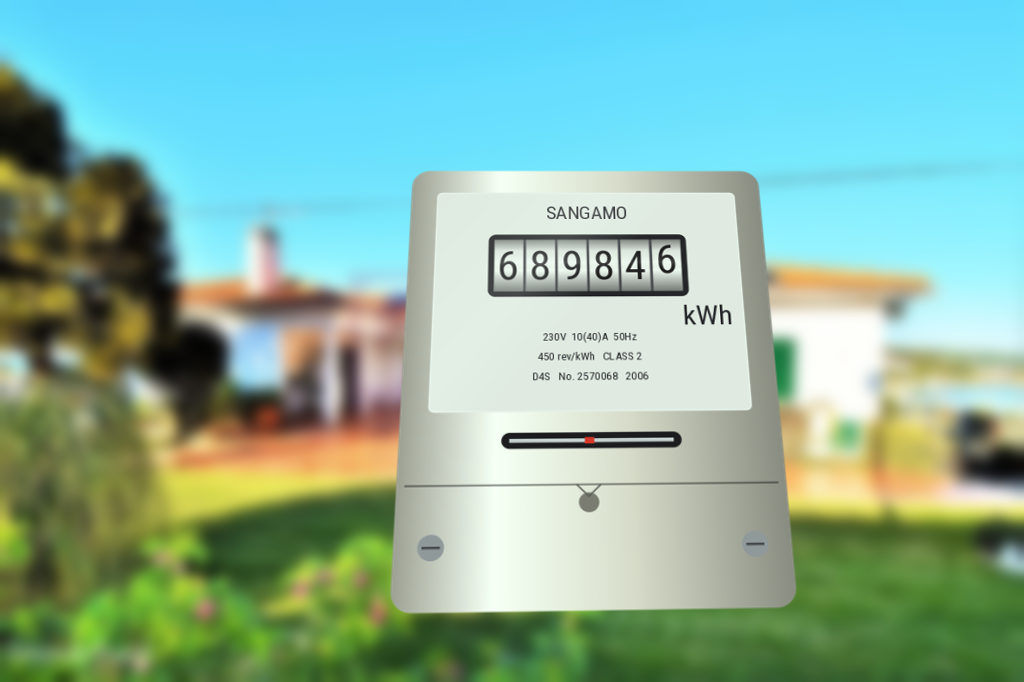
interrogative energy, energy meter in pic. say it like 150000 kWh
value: 689846 kWh
